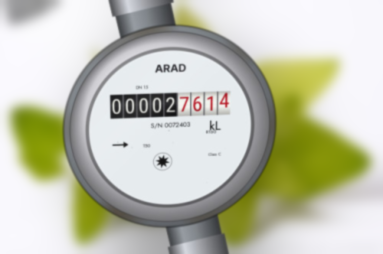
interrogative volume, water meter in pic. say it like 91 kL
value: 2.7614 kL
